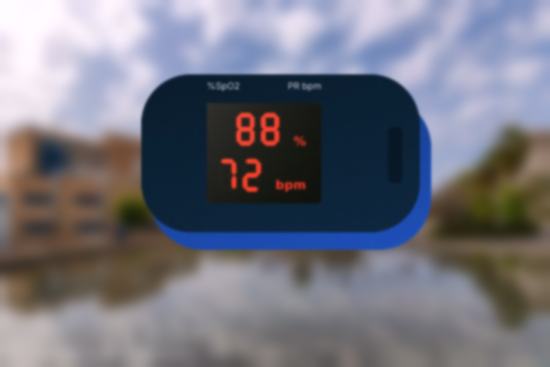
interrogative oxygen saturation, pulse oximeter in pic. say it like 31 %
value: 88 %
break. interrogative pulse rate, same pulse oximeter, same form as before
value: 72 bpm
